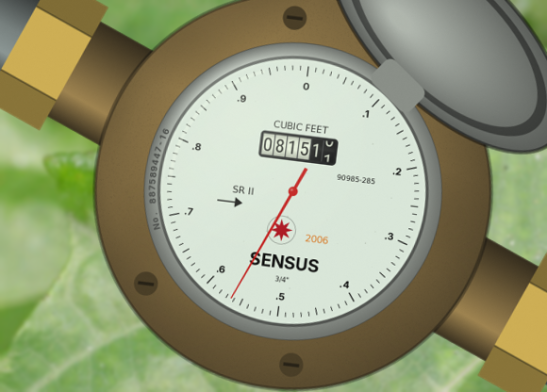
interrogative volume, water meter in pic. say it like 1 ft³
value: 81510.56 ft³
